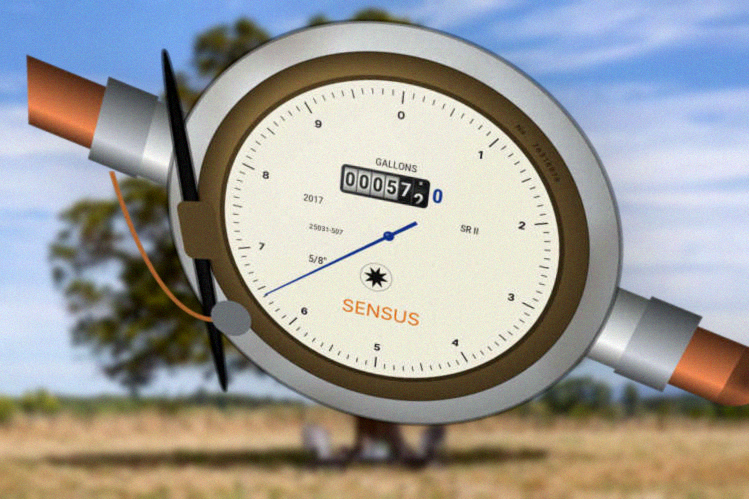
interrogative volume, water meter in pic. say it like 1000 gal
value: 5716.4 gal
